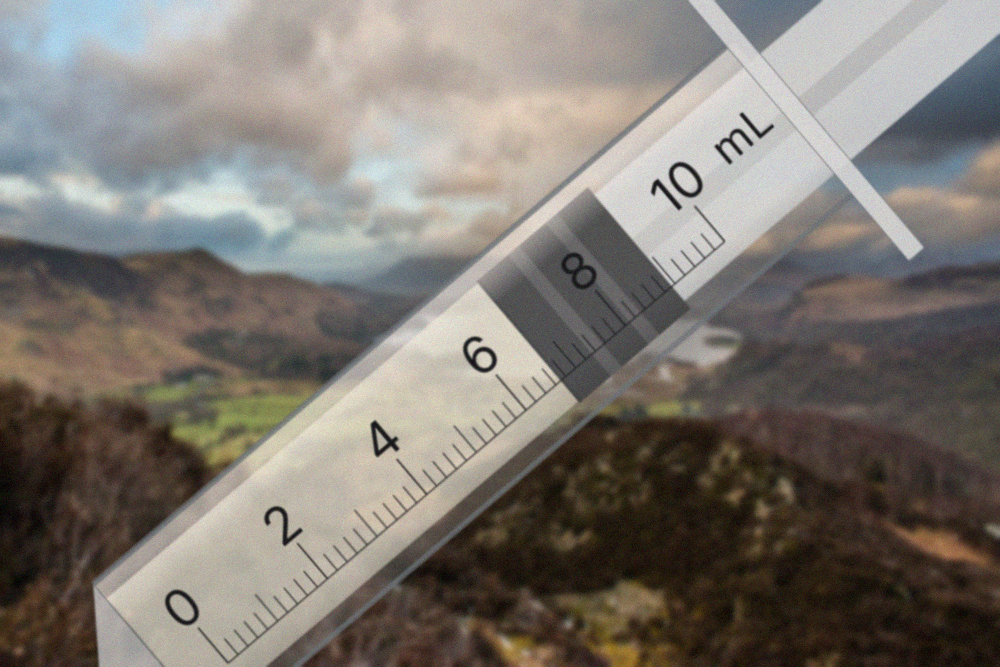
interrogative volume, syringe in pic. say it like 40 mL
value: 6.7 mL
